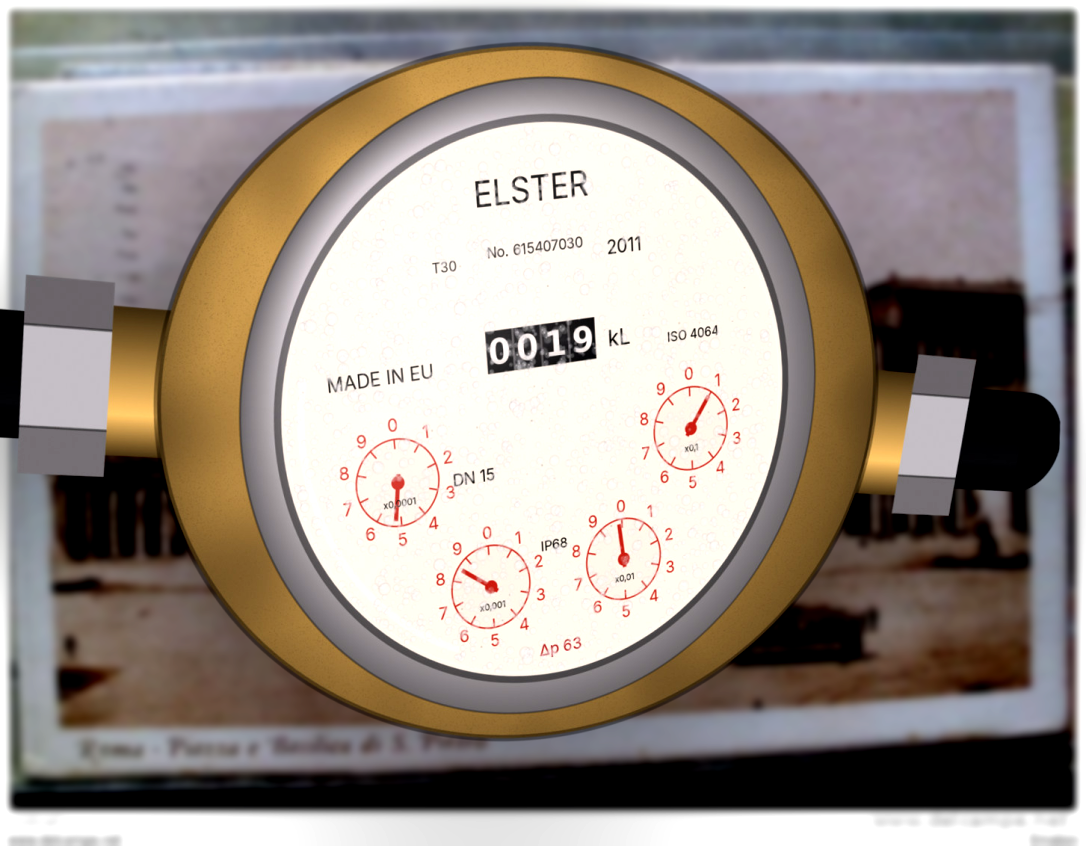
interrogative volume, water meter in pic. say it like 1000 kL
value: 19.0985 kL
